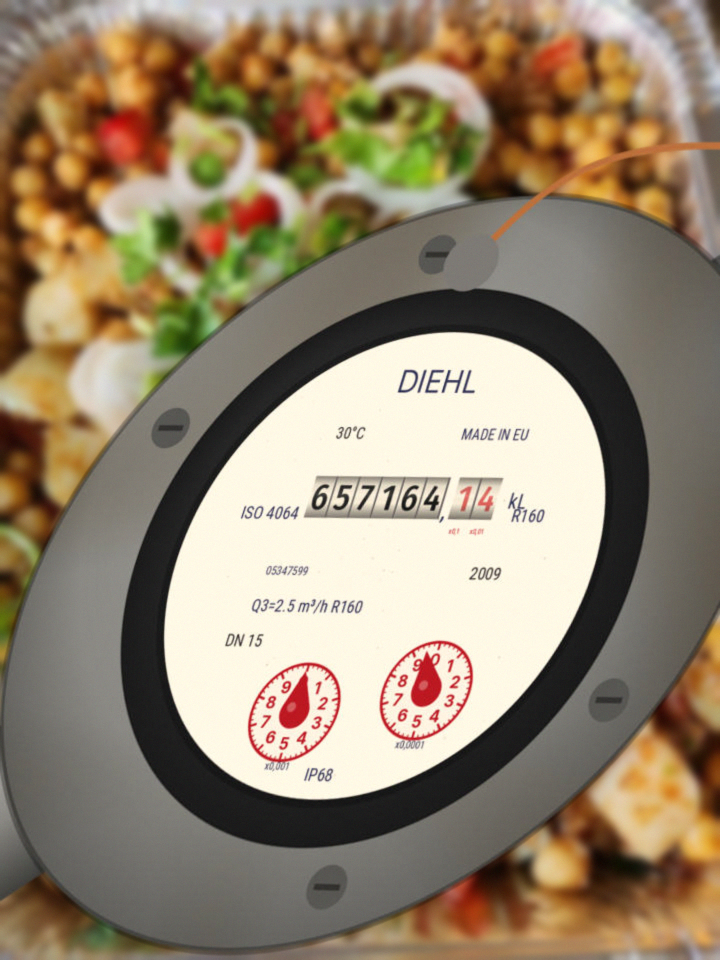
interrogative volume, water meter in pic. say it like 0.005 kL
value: 657164.1399 kL
